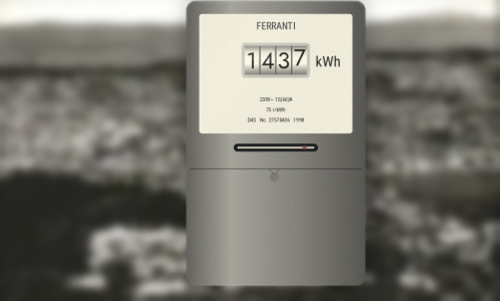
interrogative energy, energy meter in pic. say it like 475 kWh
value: 1437 kWh
